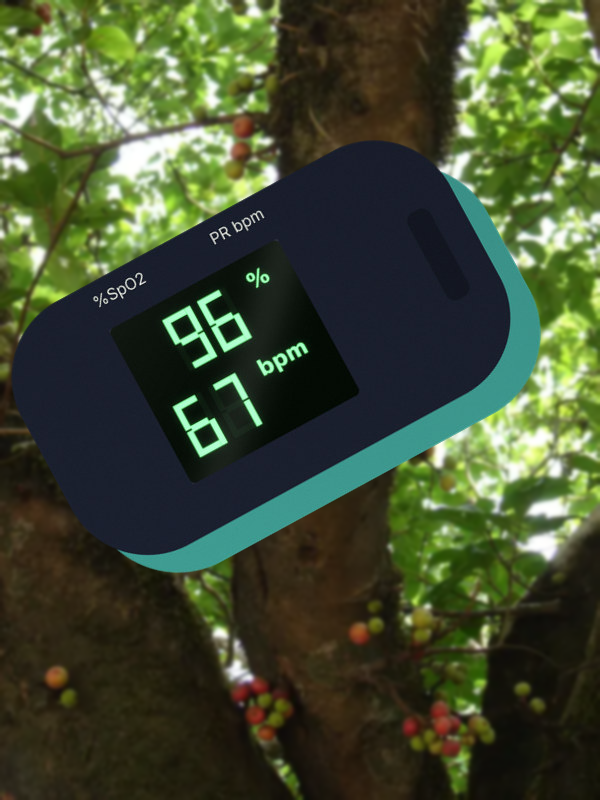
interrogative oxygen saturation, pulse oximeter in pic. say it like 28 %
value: 96 %
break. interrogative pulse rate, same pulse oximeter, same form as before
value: 67 bpm
